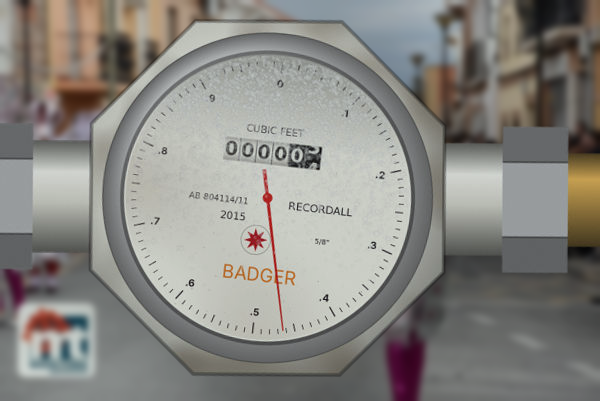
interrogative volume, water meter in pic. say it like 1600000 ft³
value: 3.46 ft³
